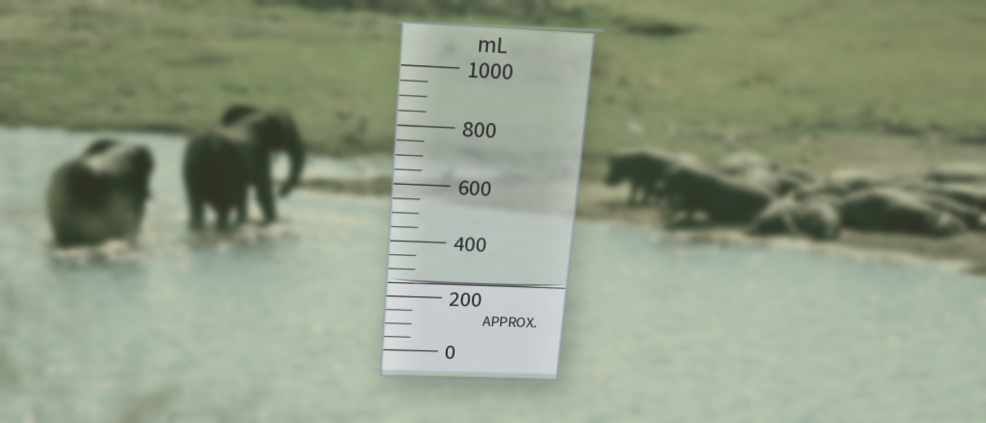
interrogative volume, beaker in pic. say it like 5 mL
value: 250 mL
